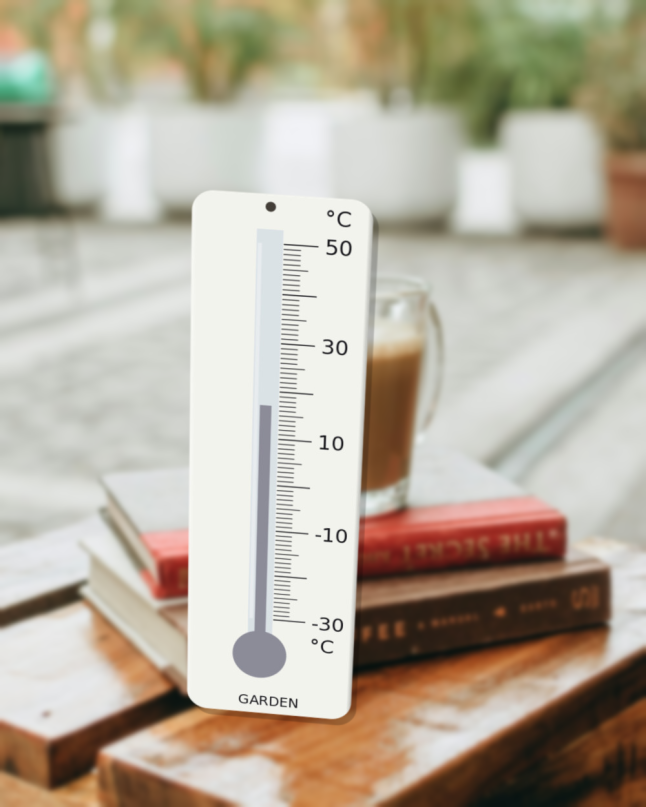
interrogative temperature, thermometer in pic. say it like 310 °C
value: 17 °C
